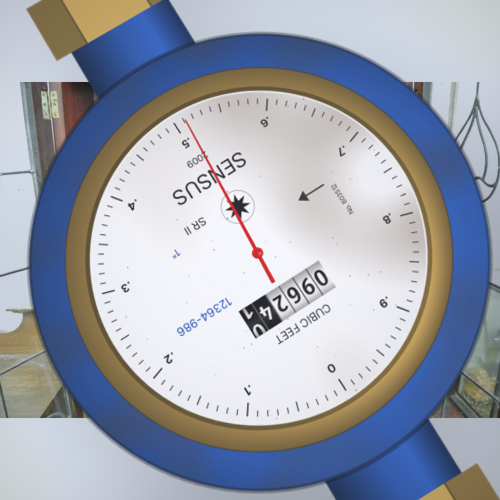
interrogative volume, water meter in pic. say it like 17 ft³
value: 96240.51 ft³
